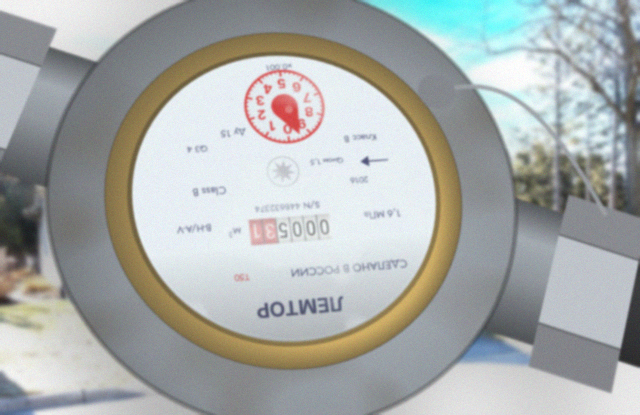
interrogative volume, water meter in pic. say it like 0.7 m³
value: 5.309 m³
